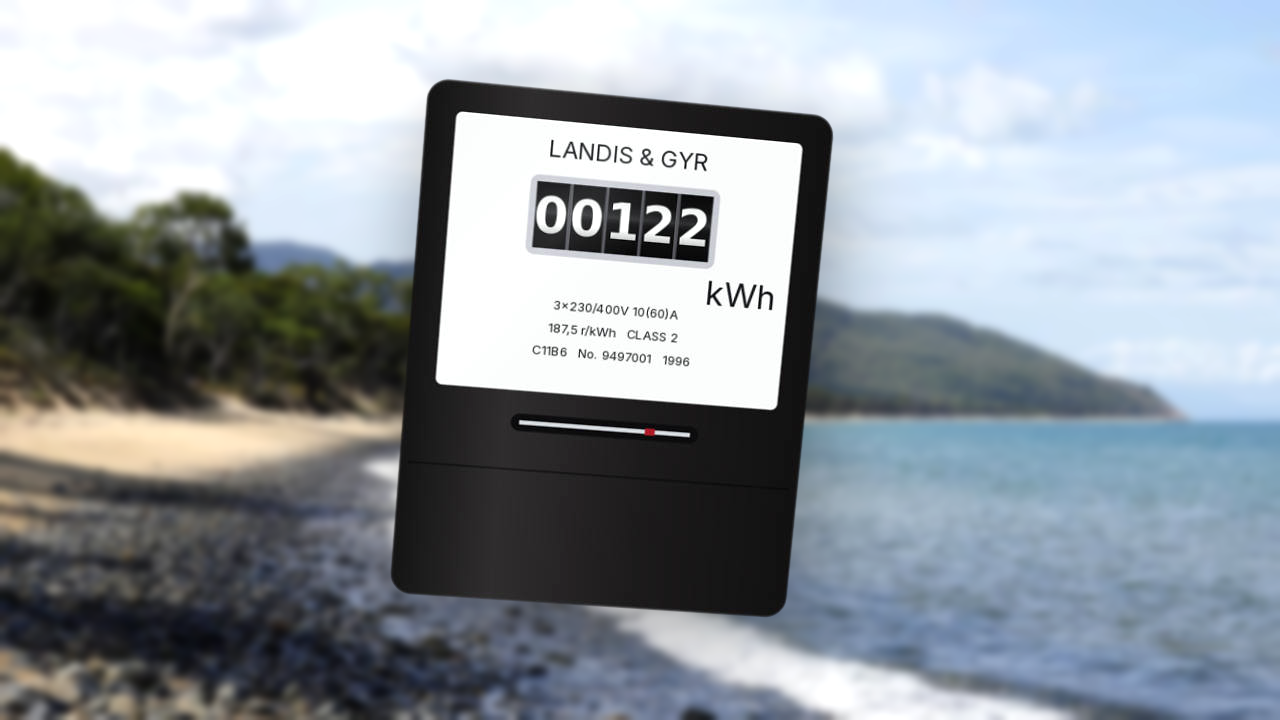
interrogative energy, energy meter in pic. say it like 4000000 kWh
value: 122 kWh
